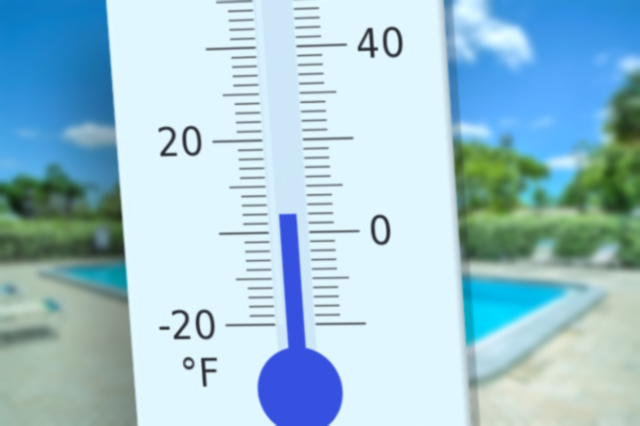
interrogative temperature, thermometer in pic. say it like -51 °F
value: 4 °F
